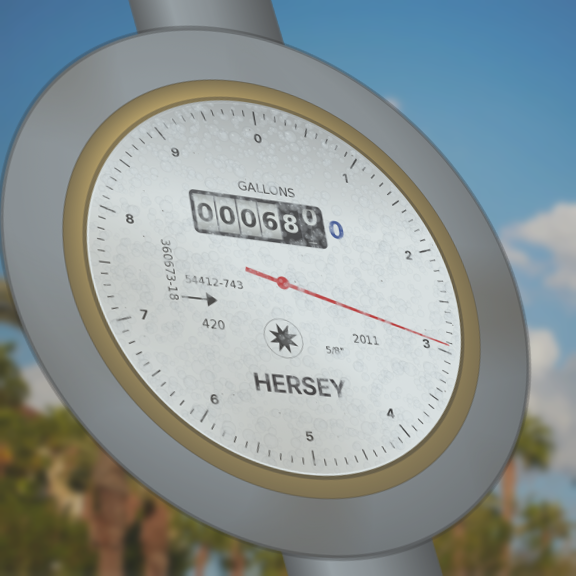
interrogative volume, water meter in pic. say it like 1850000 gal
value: 6802.9 gal
